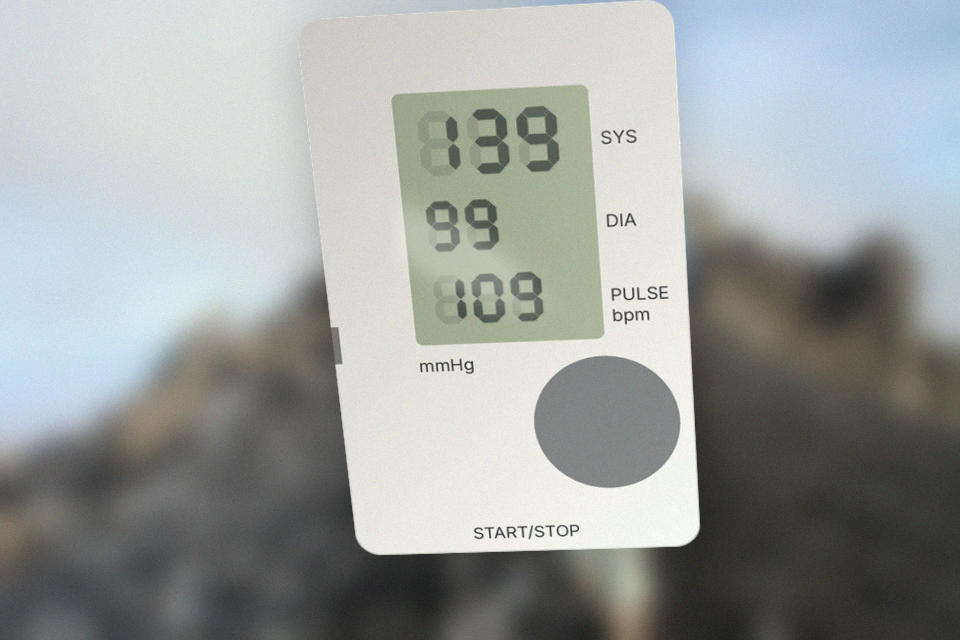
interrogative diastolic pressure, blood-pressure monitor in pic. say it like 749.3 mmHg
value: 99 mmHg
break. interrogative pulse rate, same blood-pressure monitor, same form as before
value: 109 bpm
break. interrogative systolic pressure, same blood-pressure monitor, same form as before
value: 139 mmHg
